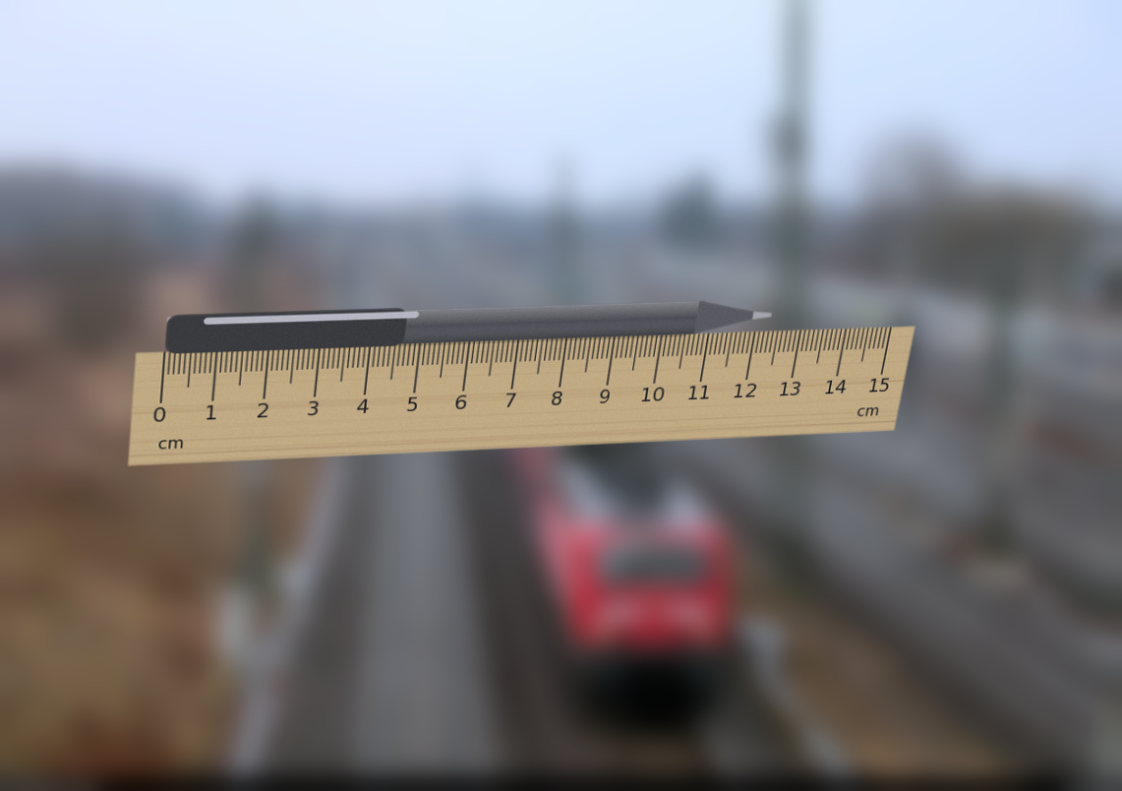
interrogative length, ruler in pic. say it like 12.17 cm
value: 12.3 cm
